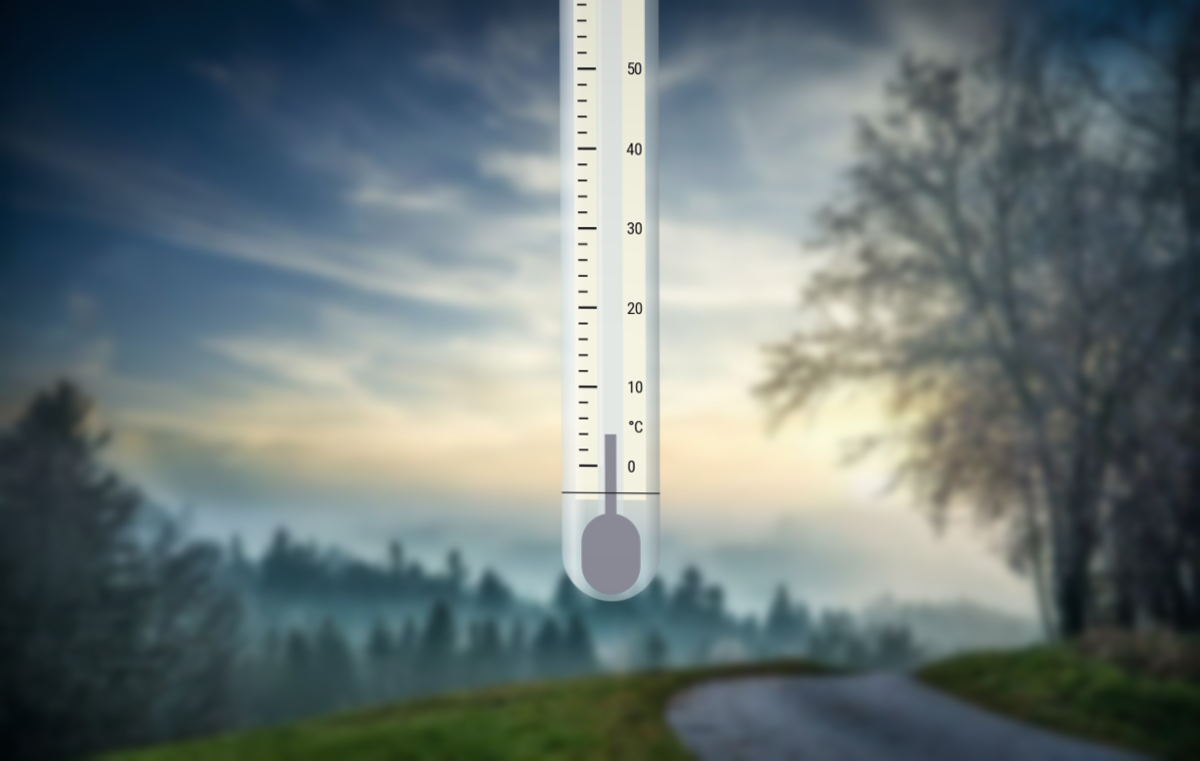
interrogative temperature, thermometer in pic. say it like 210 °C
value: 4 °C
